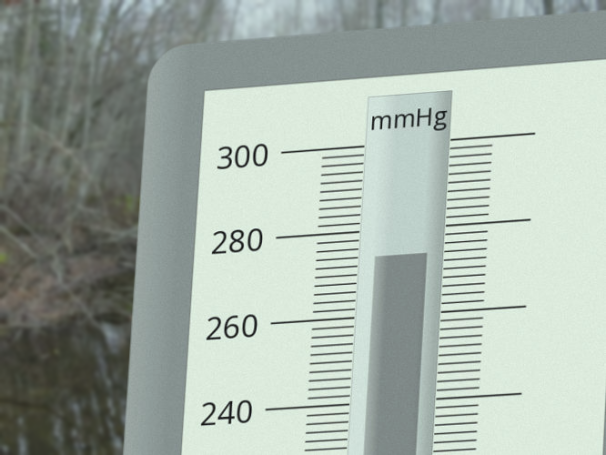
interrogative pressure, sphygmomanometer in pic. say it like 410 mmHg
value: 274 mmHg
